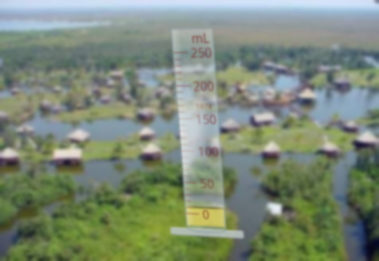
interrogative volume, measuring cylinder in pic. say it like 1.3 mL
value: 10 mL
